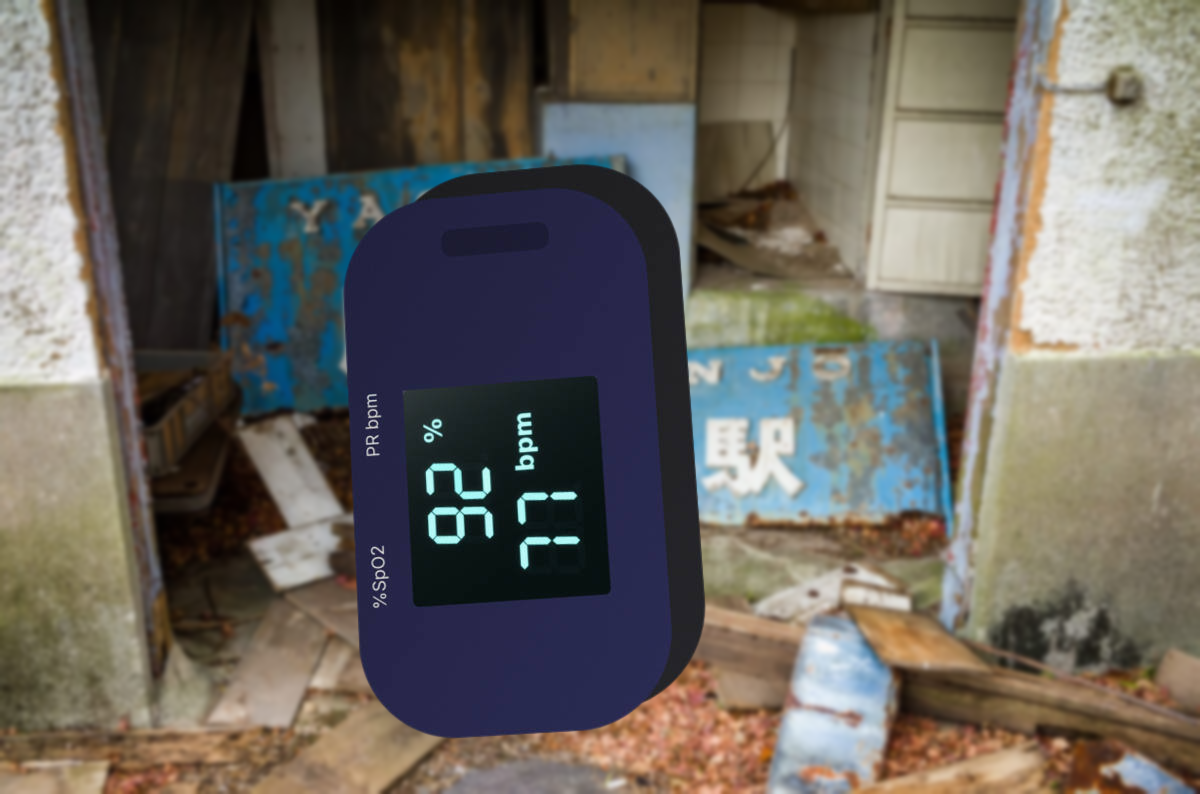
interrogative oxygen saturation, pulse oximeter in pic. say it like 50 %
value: 92 %
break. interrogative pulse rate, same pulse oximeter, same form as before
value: 77 bpm
